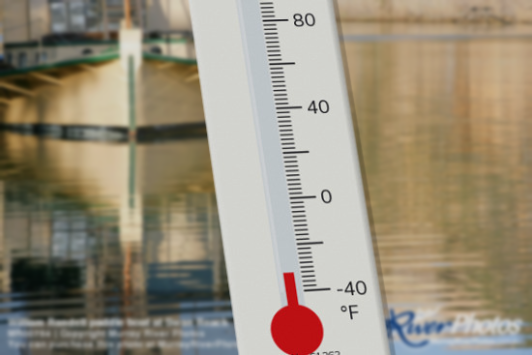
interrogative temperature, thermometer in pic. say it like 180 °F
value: -32 °F
